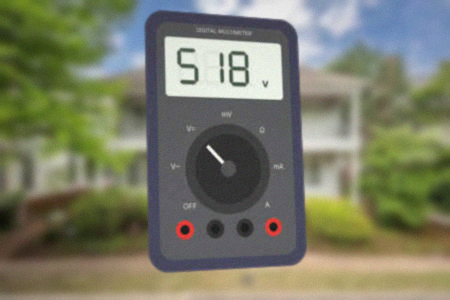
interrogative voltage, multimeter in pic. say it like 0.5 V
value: 518 V
